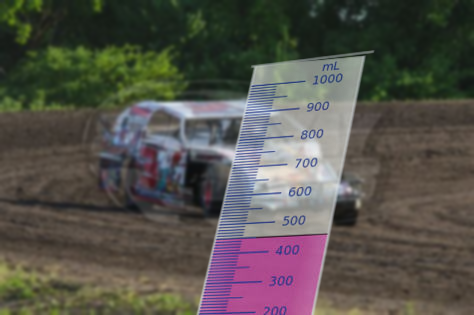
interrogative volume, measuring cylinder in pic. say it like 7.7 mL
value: 450 mL
